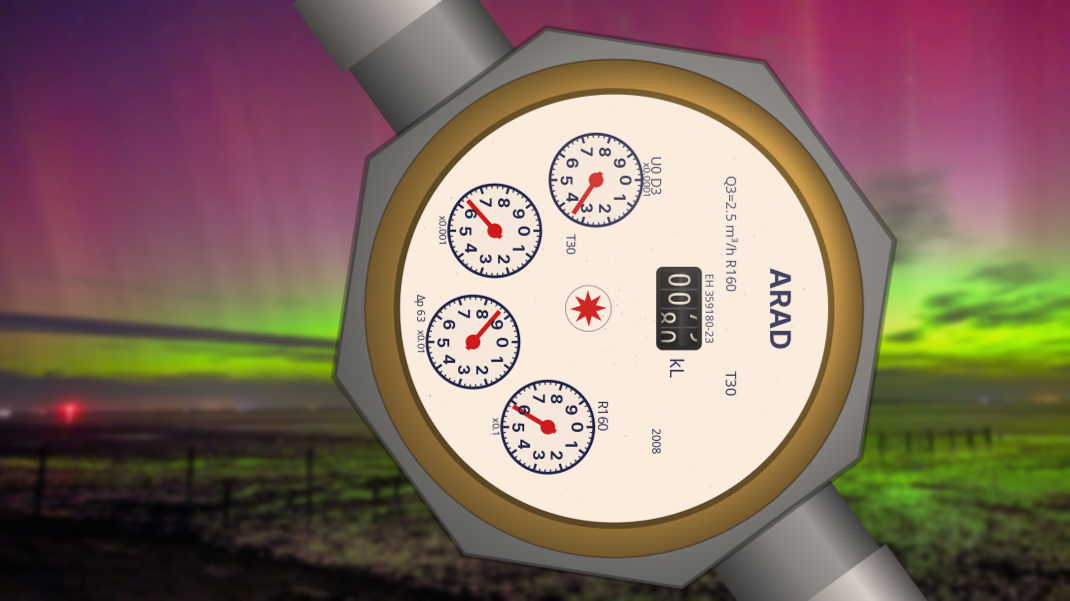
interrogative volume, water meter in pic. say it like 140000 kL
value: 79.5863 kL
